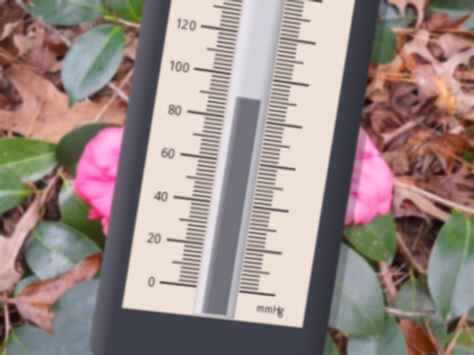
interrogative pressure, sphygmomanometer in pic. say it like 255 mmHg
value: 90 mmHg
